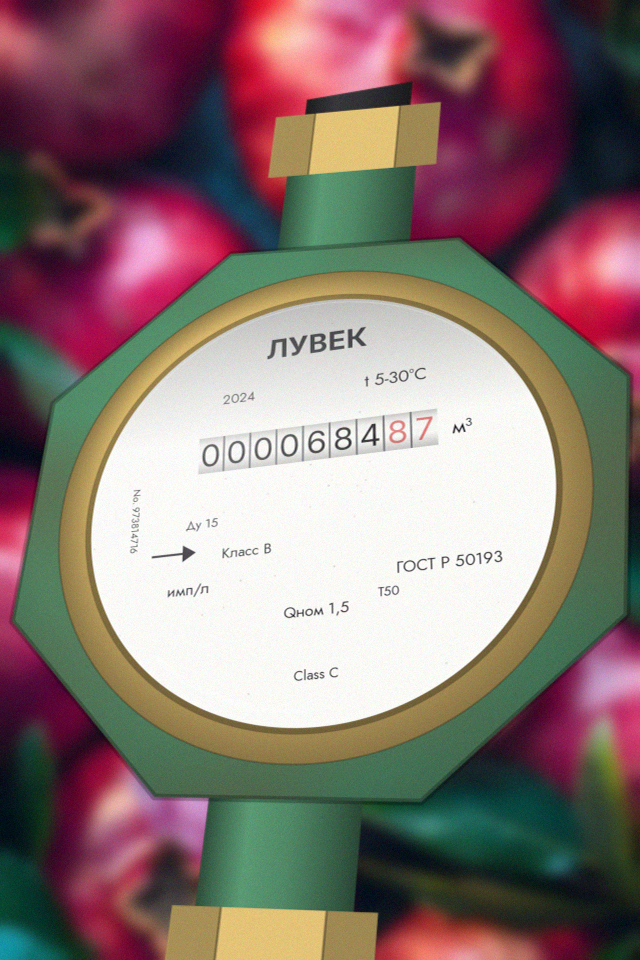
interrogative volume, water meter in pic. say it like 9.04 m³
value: 684.87 m³
